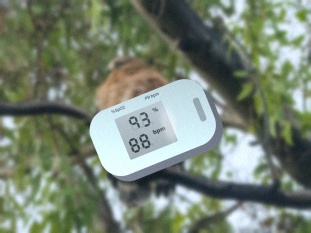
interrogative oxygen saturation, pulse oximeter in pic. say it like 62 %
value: 93 %
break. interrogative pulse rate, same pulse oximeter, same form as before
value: 88 bpm
